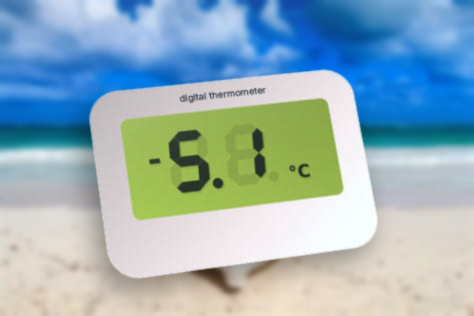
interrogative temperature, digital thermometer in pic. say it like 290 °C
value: -5.1 °C
